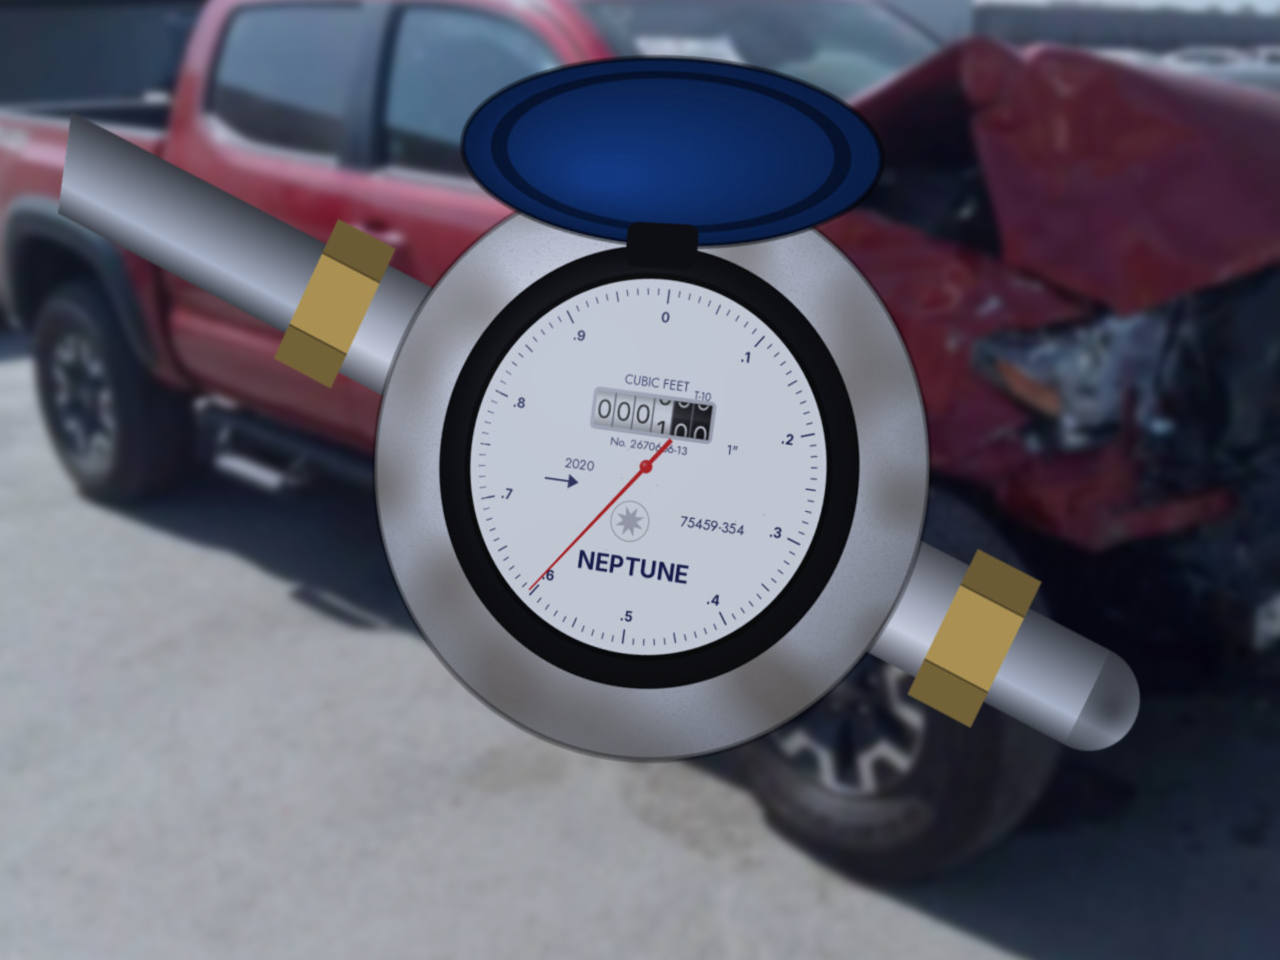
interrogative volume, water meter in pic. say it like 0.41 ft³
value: 99.60 ft³
